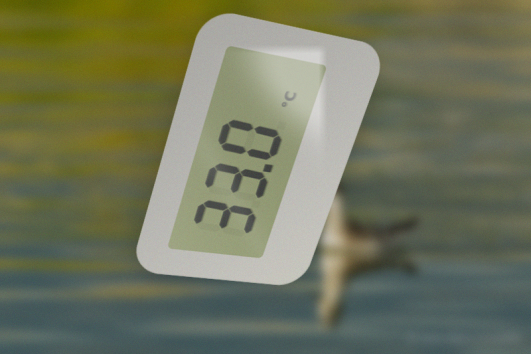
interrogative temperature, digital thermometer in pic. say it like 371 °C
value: 33.0 °C
